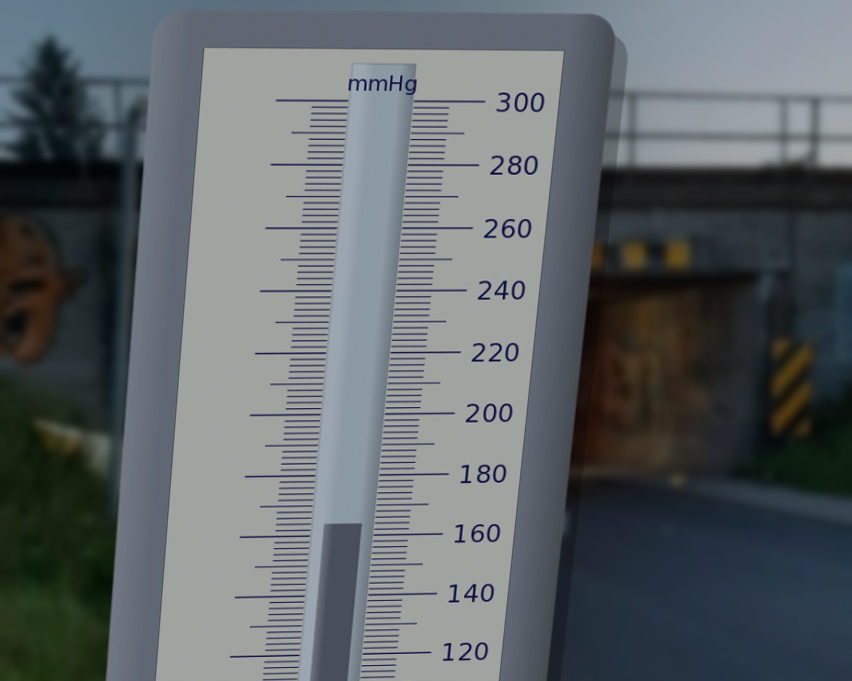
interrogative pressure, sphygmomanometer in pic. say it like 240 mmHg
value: 164 mmHg
